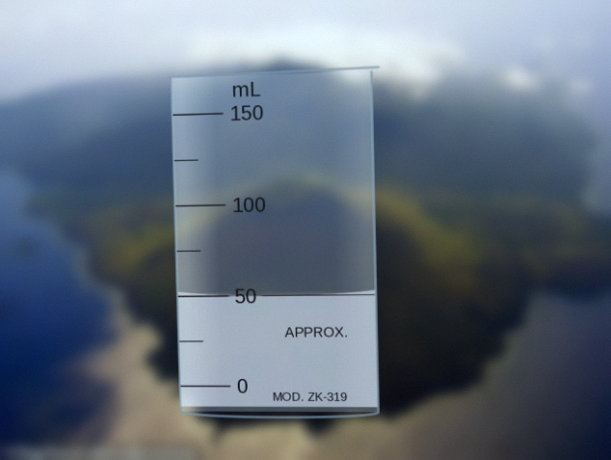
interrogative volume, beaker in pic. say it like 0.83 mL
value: 50 mL
